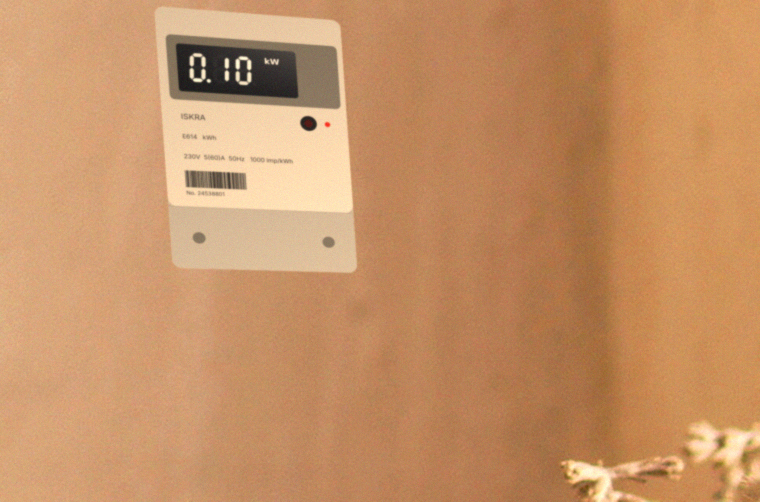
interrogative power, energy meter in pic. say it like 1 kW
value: 0.10 kW
